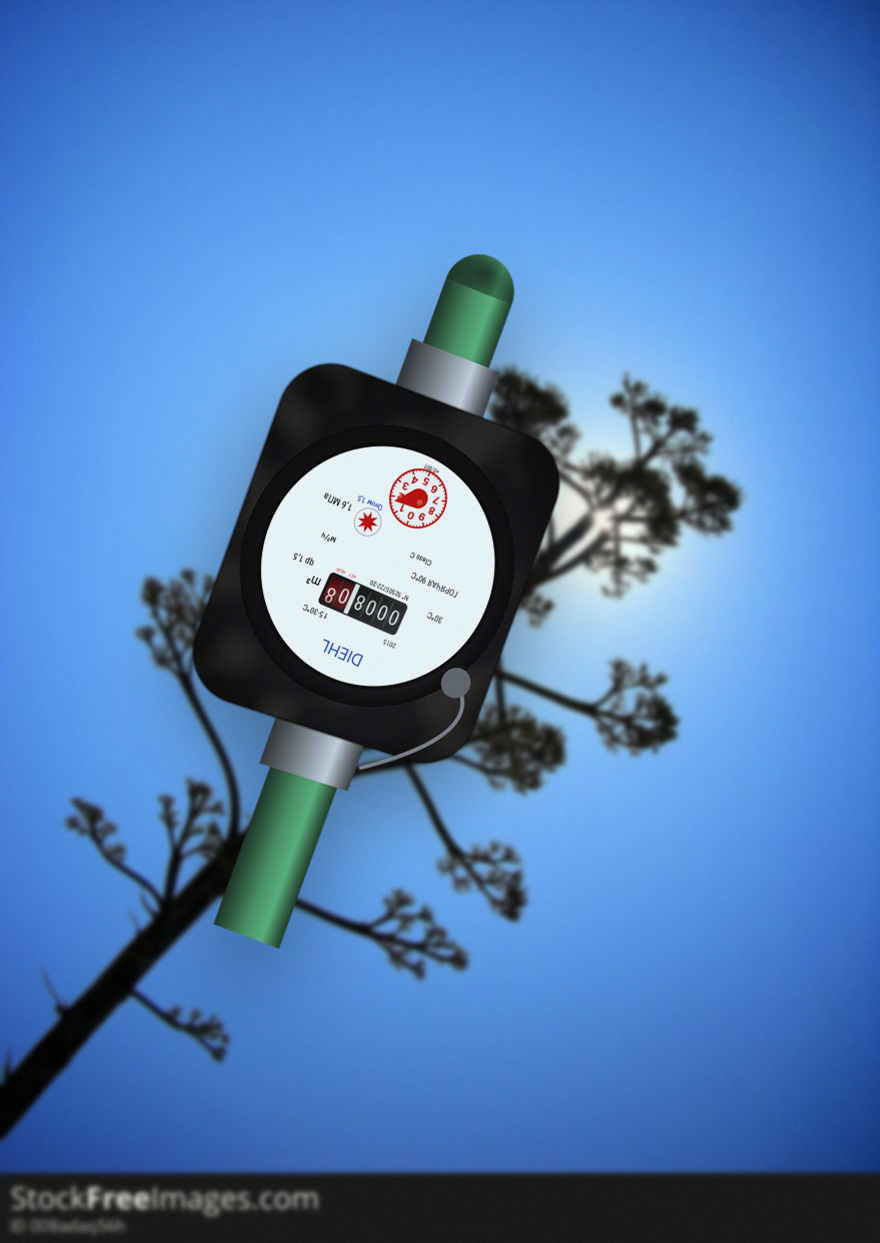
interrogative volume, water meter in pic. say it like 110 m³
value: 8.081 m³
